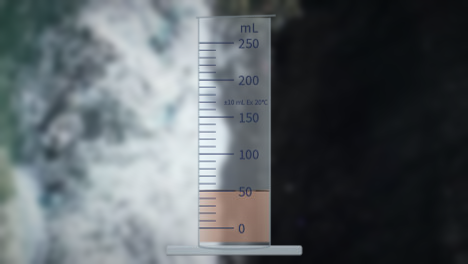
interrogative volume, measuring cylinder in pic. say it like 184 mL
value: 50 mL
